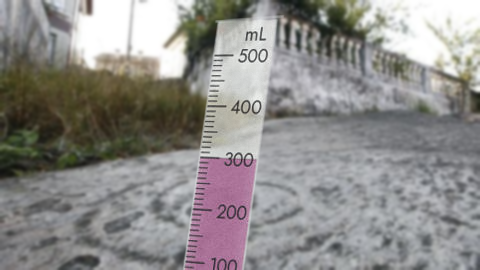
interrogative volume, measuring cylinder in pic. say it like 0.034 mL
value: 300 mL
